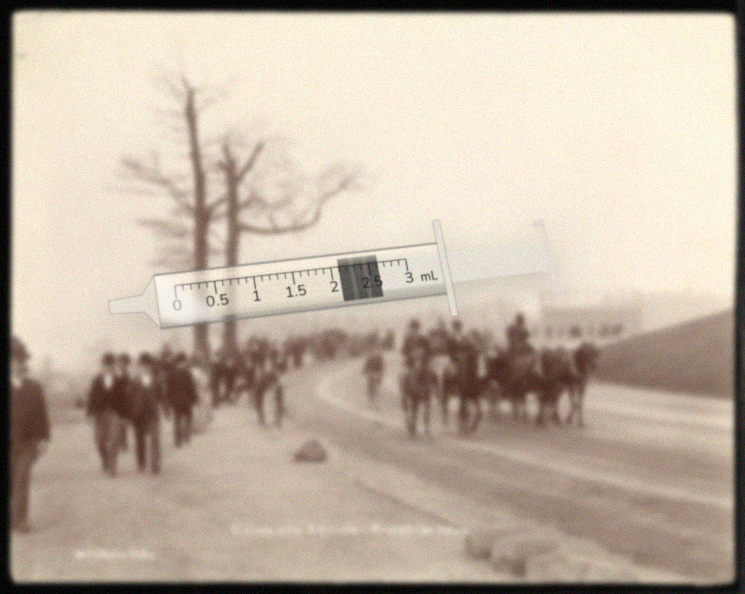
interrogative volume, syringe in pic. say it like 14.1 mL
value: 2.1 mL
